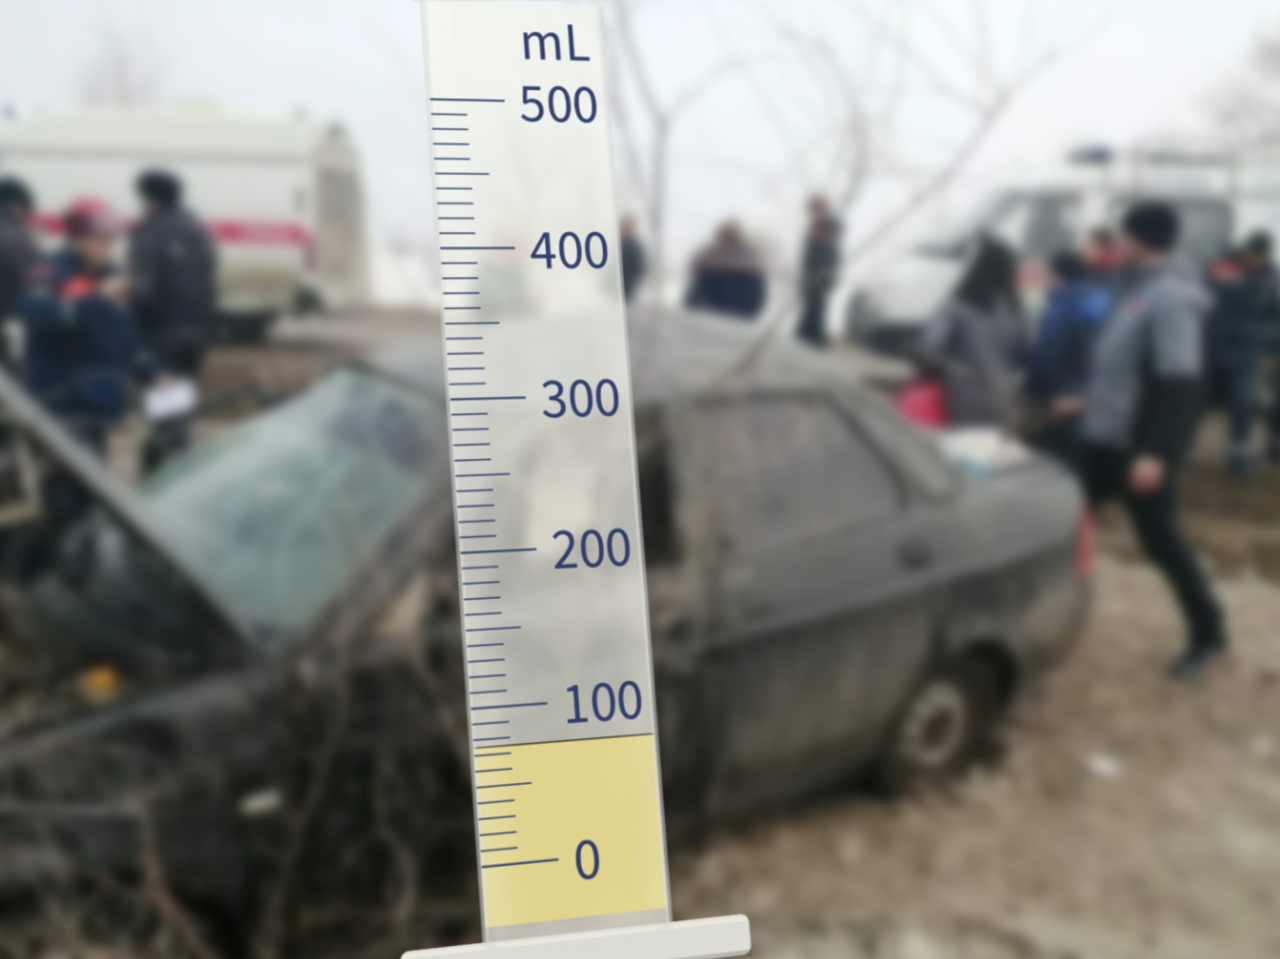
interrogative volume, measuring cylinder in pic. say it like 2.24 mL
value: 75 mL
